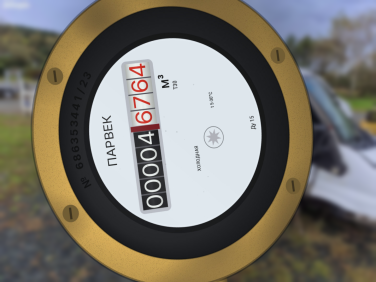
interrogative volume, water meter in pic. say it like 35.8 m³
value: 4.6764 m³
